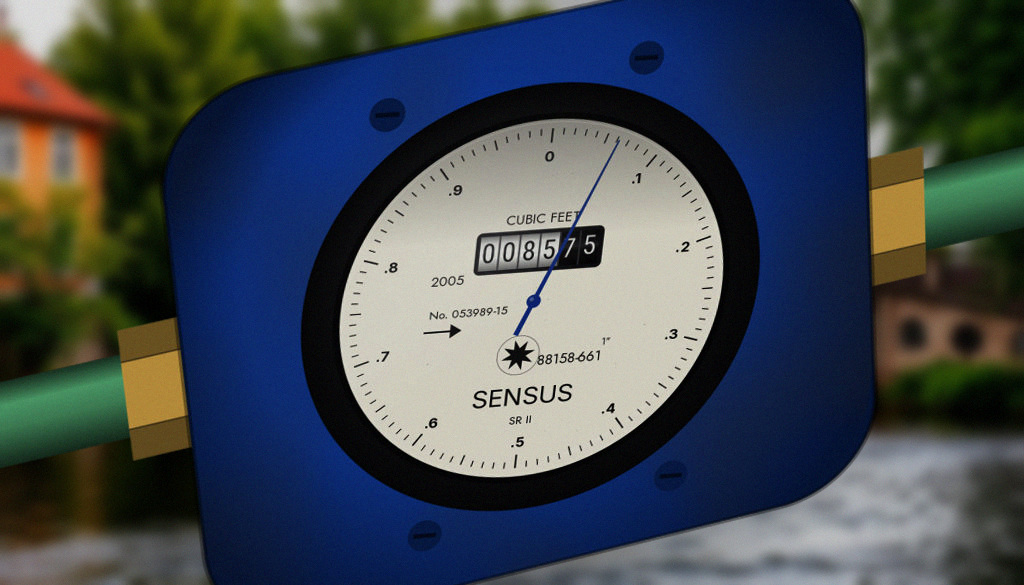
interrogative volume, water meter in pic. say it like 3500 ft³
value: 8575.06 ft³
